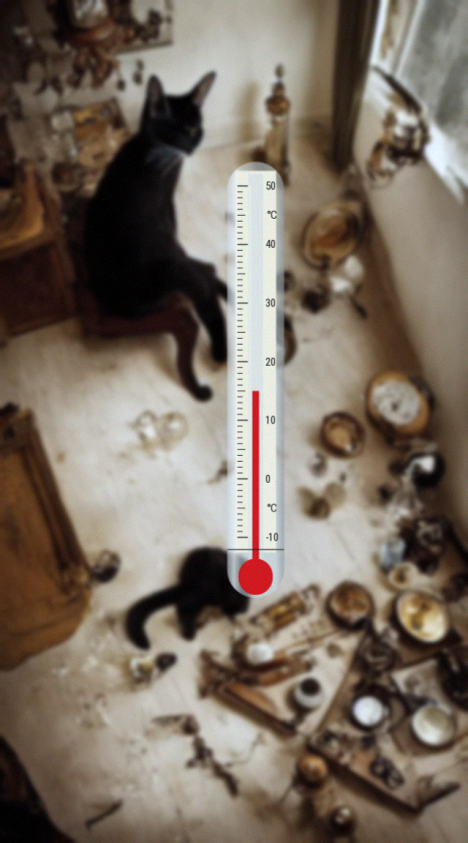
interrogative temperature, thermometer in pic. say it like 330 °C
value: 15 °C
